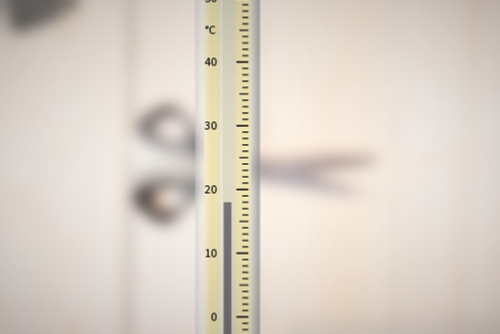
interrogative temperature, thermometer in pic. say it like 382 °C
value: 18 °C
